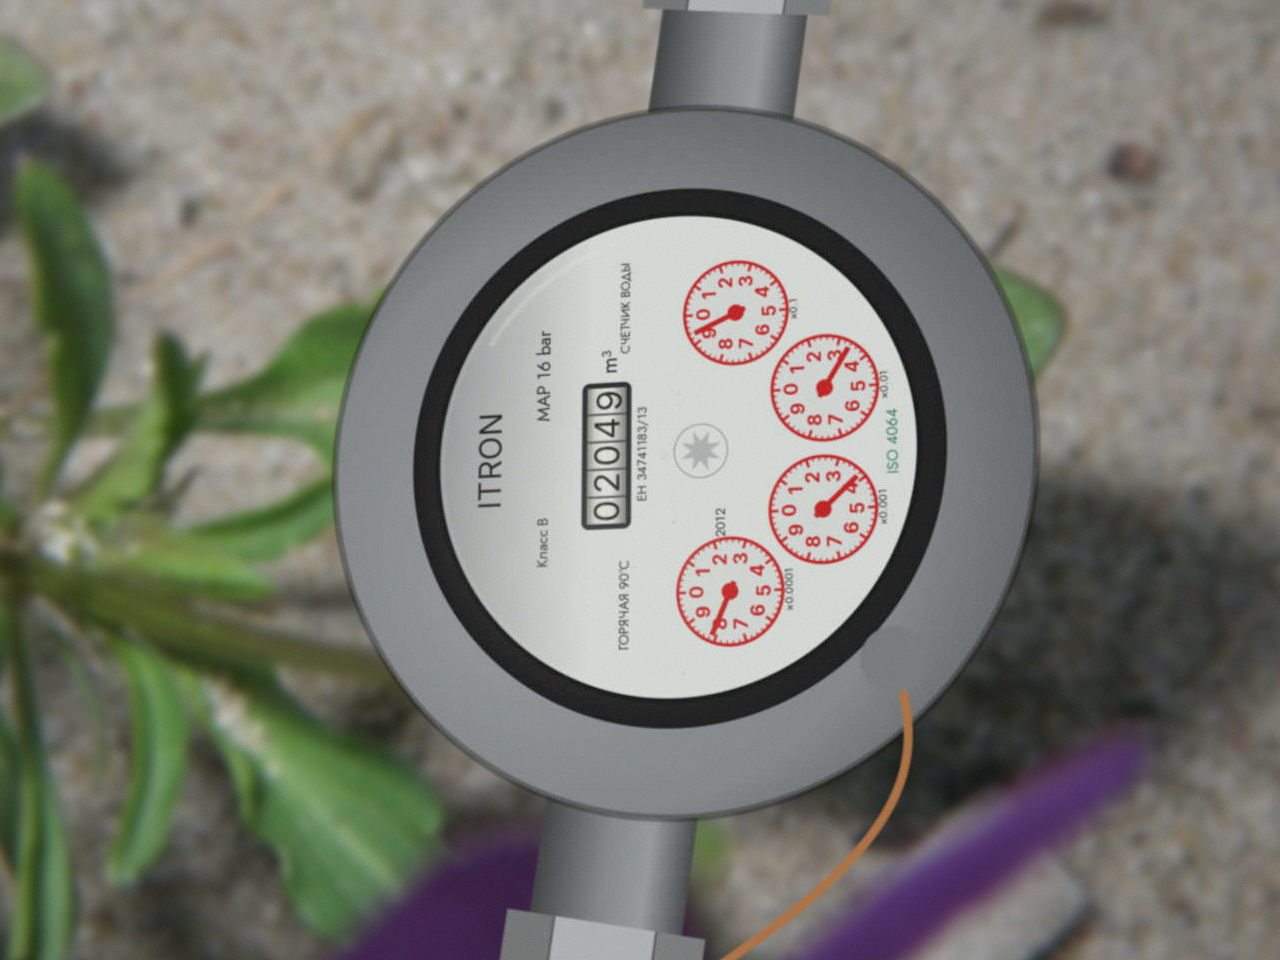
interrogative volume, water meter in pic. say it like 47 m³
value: 2048.9338 m³
